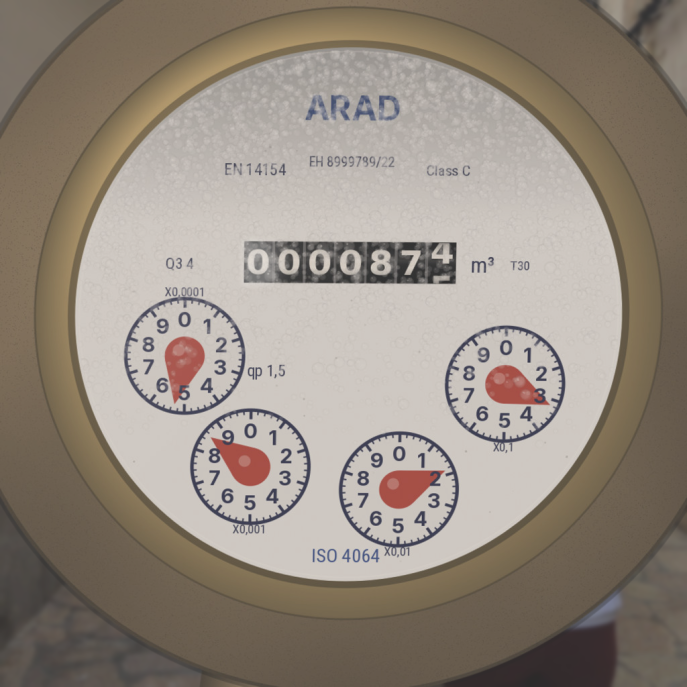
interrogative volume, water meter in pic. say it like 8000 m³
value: 874.3185 m³
